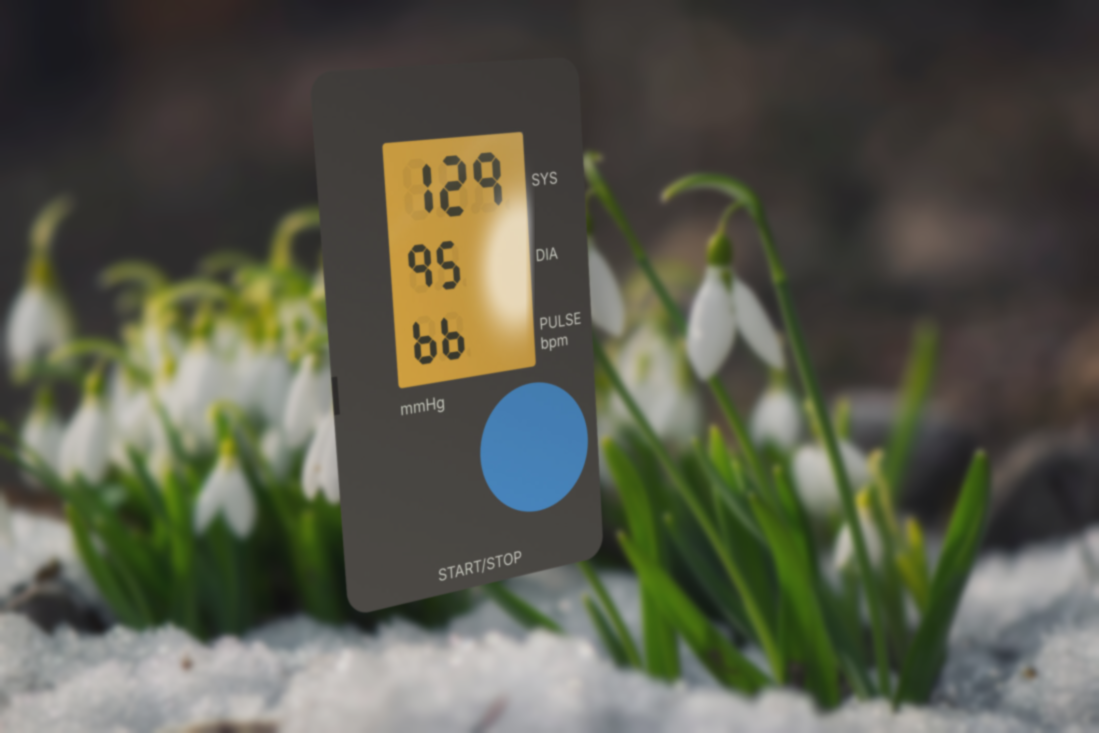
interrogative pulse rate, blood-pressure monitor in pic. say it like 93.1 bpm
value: 66 bpm
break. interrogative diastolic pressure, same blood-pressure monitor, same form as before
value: 95 mmHg
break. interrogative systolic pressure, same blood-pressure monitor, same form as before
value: 129 mmHg
